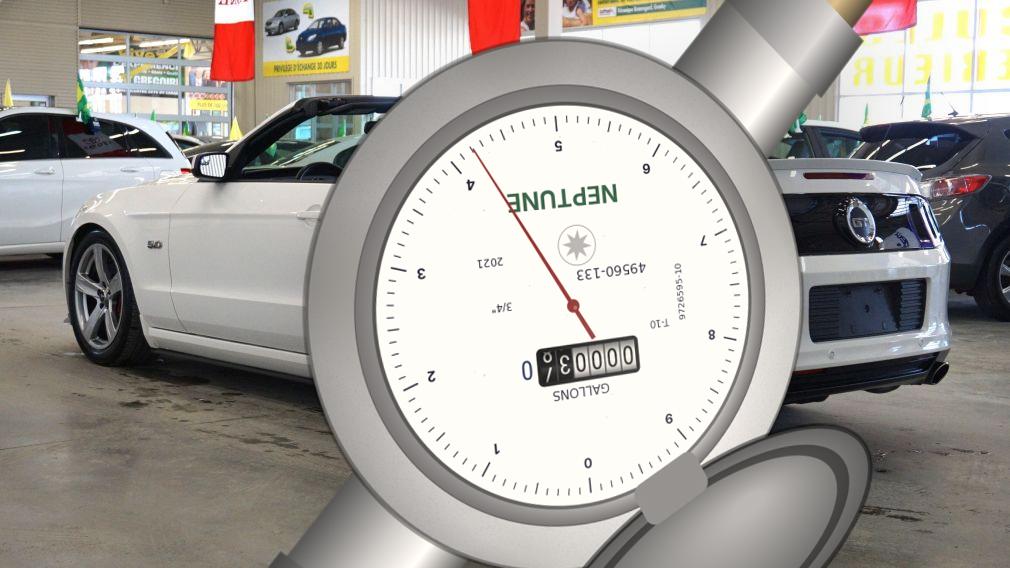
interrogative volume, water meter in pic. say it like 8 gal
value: 374.2 gal
